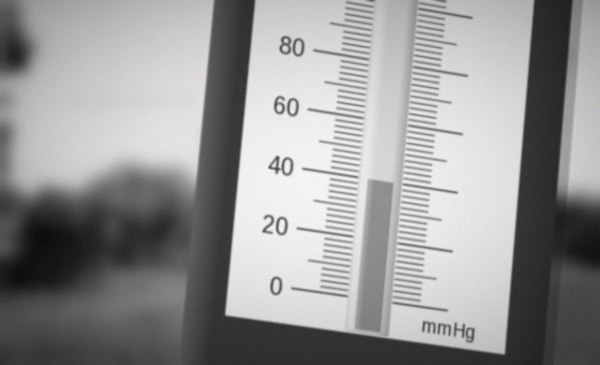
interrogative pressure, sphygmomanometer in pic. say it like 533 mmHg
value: 40 mmHg
